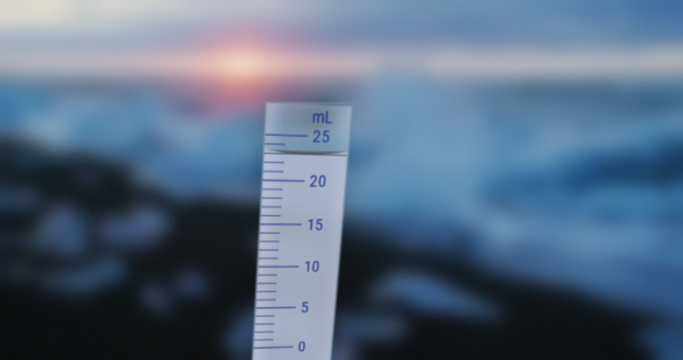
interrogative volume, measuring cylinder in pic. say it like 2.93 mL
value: 23 mL
